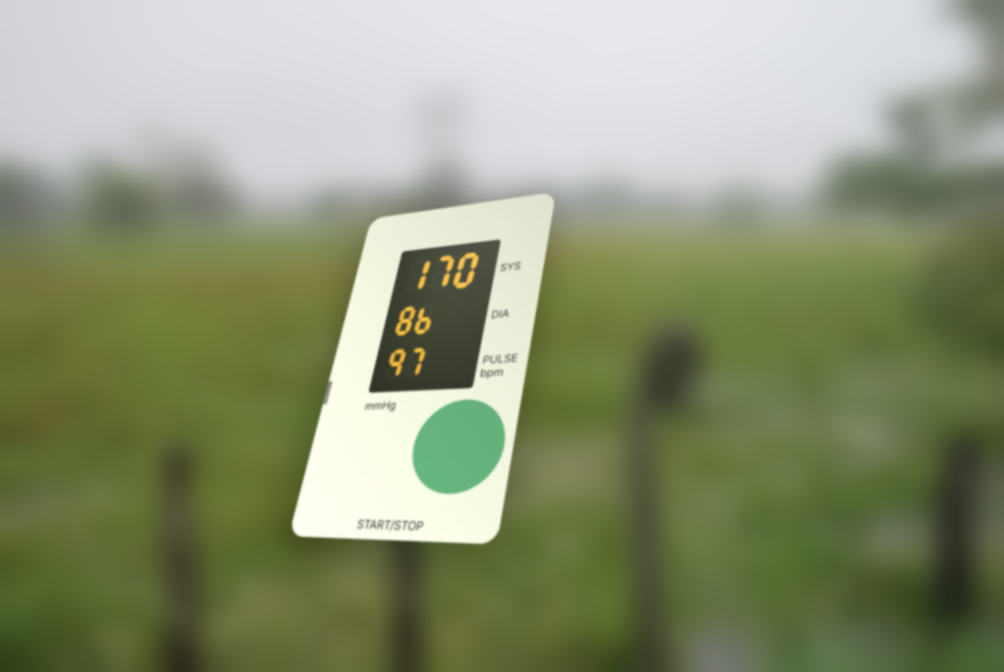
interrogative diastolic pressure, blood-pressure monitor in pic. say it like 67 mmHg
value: 86 mmHg
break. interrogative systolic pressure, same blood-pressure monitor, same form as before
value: 170 mmHg
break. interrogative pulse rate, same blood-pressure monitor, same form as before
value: 97 bpm
